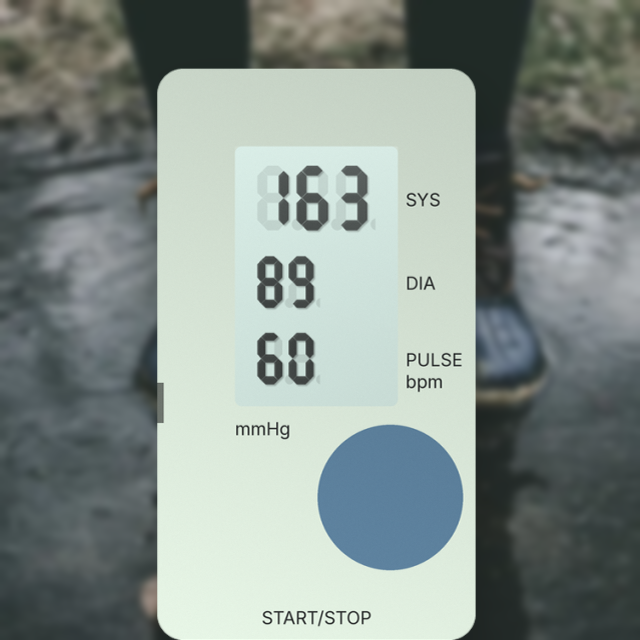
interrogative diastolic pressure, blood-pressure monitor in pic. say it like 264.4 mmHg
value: 89 mmHg
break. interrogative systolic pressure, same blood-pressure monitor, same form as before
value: 163 mmHg
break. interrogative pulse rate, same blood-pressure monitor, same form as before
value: 60 bpm
